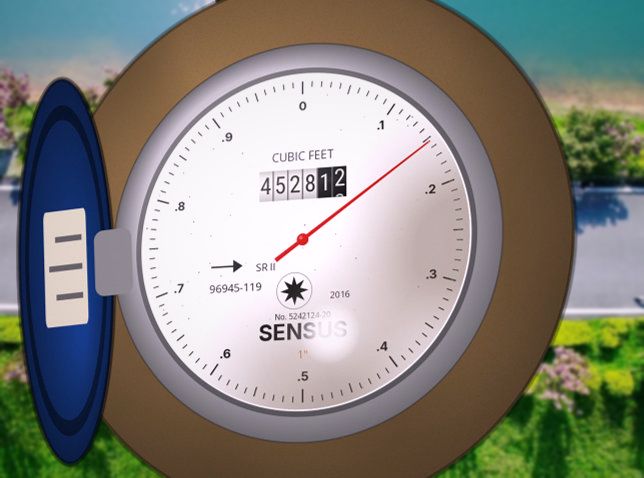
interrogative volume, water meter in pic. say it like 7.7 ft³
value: 452812.15 ft³
